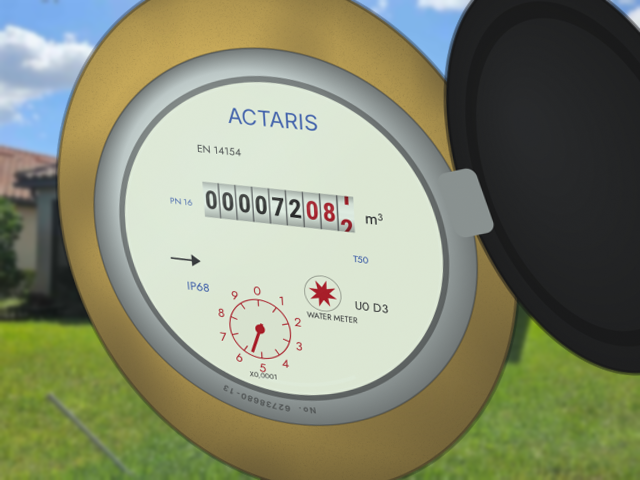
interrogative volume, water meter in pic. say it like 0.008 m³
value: 72.0815 m³
